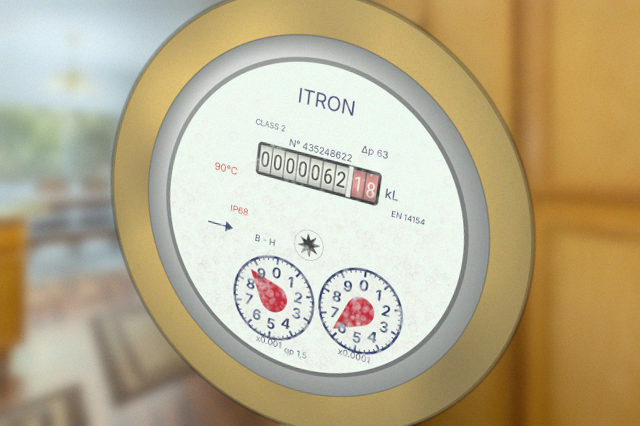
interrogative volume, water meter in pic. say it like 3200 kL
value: 62.1786 kL
